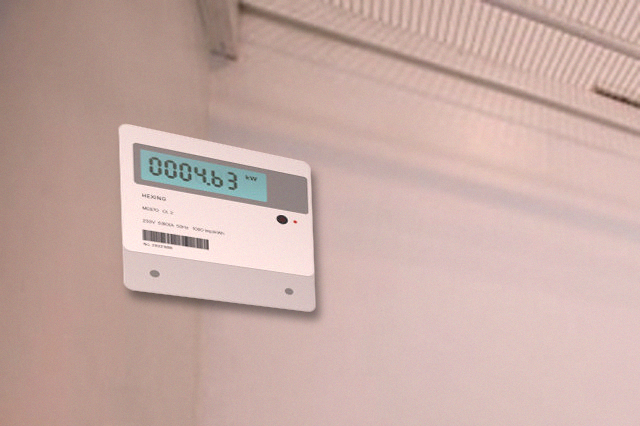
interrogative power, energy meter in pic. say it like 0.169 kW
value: 4.63 kW
